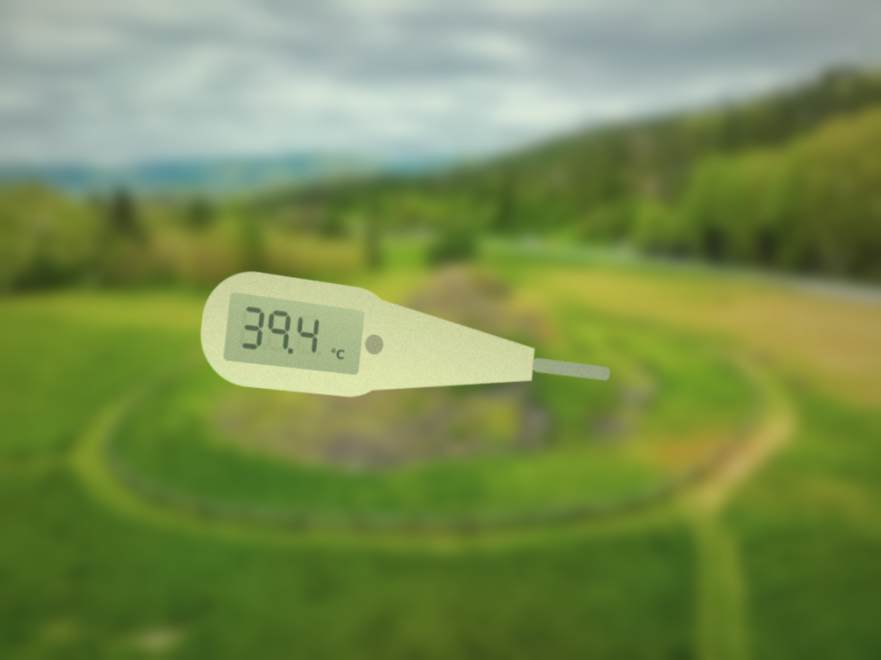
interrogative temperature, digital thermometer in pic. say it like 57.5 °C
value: 39.4 °C
